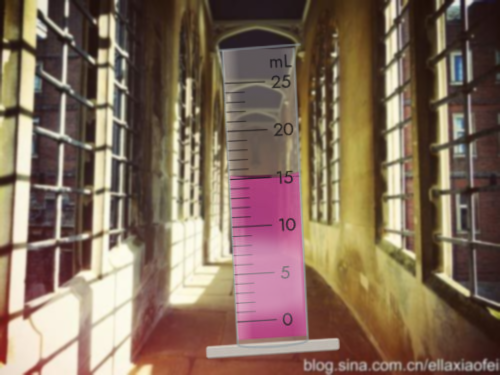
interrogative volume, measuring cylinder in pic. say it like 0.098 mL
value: 15 mL
